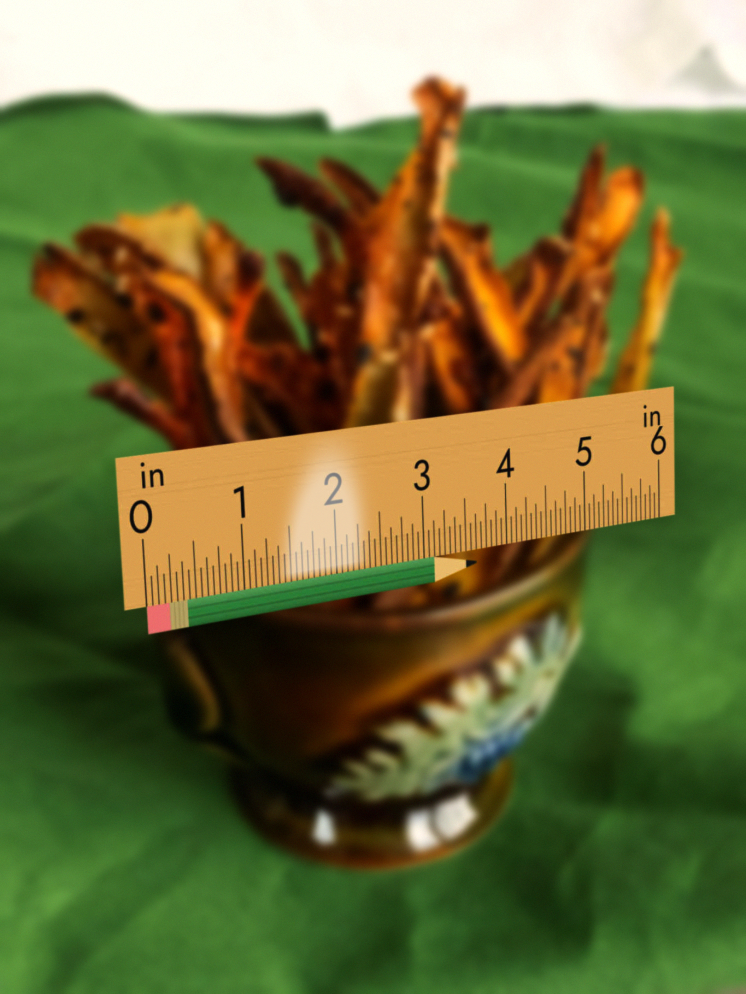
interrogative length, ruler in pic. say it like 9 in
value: 3.625 in
